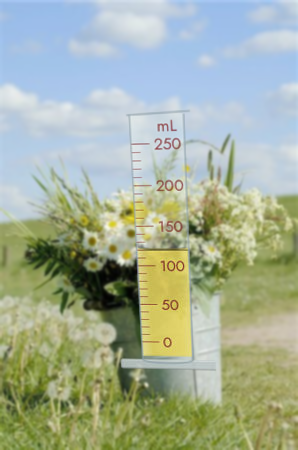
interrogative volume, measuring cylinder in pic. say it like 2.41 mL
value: 120 mL
